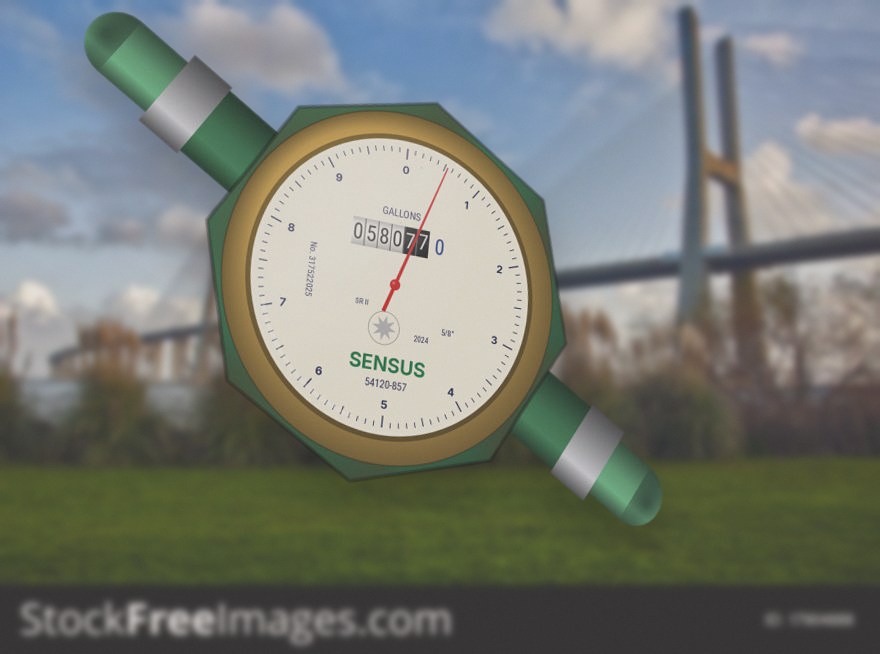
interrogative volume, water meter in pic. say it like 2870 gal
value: 580770.5 gal
